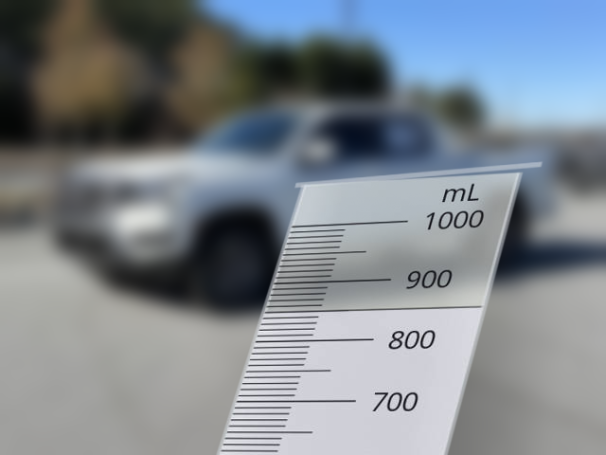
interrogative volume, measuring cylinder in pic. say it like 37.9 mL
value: 850 mL
